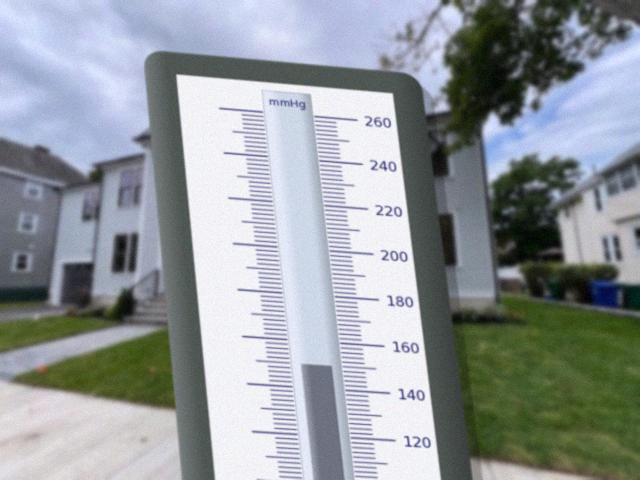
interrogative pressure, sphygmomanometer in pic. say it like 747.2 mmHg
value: 150 mmHg
